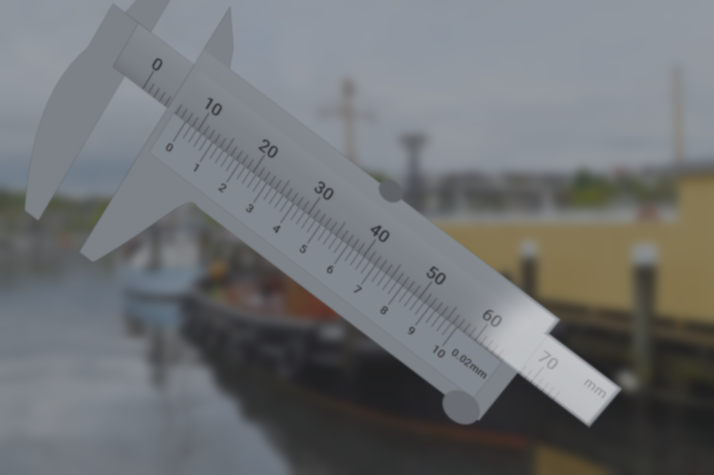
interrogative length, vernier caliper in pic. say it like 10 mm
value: 7.8 mm
